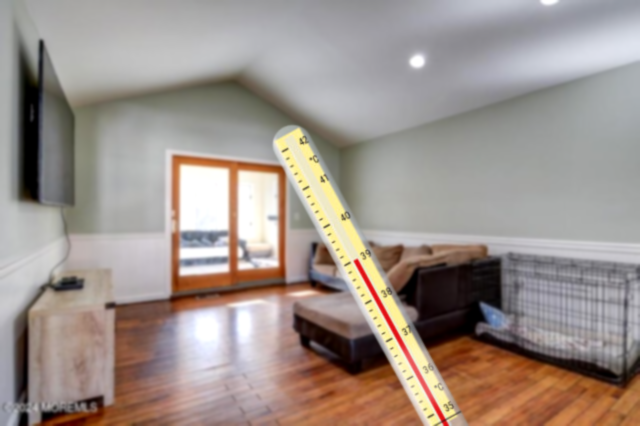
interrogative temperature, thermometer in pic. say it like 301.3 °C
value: 39 °C
